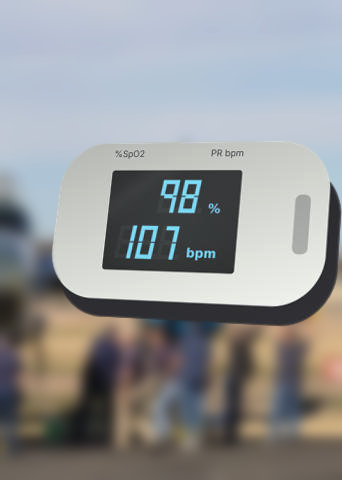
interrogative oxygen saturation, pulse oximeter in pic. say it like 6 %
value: 98 %
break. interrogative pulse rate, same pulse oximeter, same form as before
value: 107 bpm
